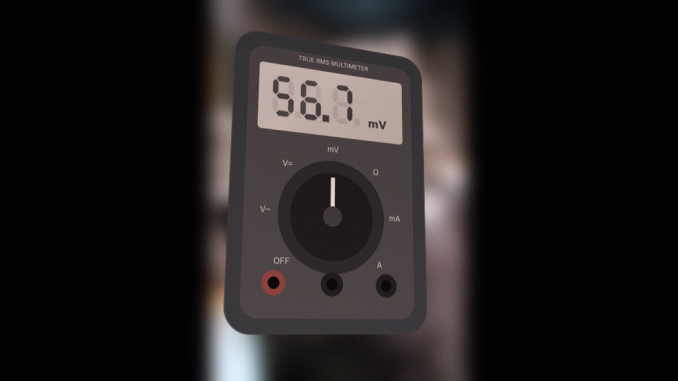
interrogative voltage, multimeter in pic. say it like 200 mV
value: 56.7 mV
